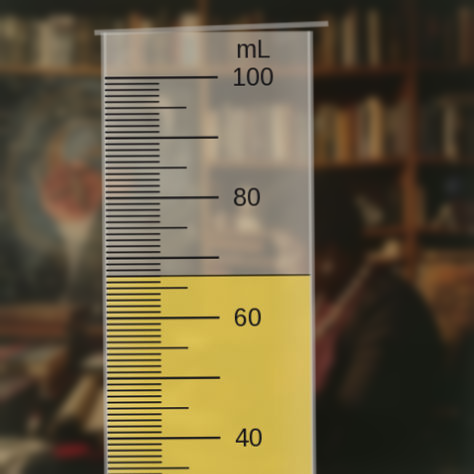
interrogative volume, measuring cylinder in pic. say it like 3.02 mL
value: 67 mL
